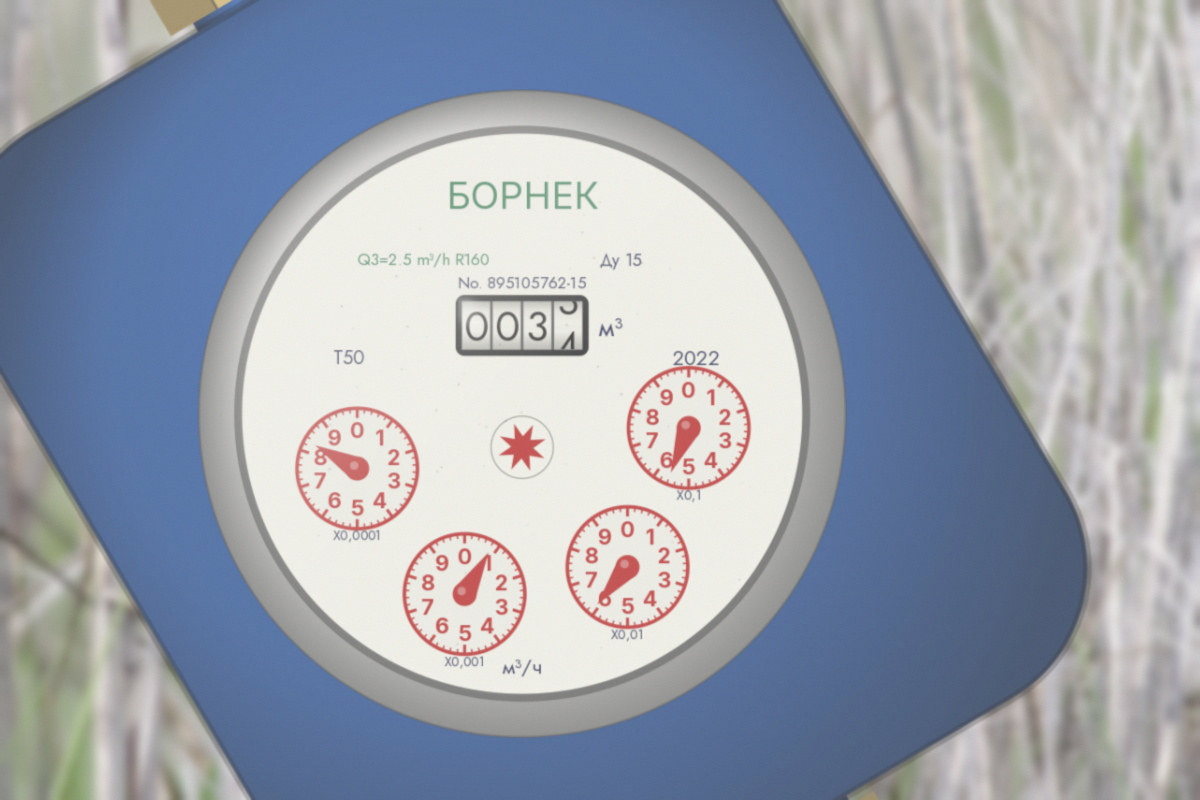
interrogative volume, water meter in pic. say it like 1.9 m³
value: 33.5608 m³
